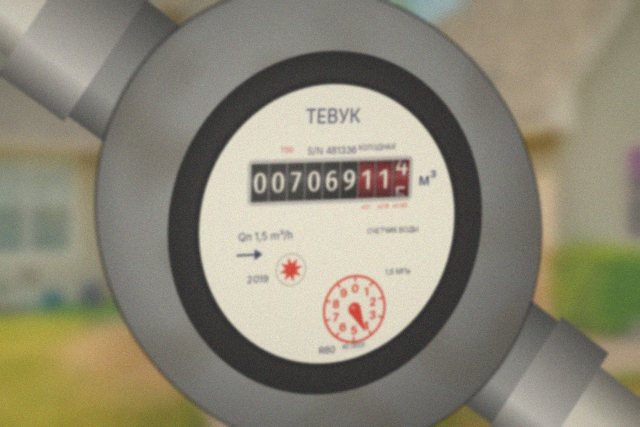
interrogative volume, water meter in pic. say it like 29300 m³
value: 7069.1144 m³
